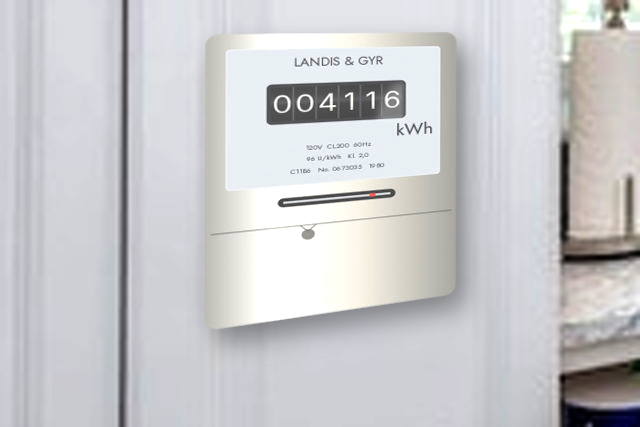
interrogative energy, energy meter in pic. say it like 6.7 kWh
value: 4116 kWh
